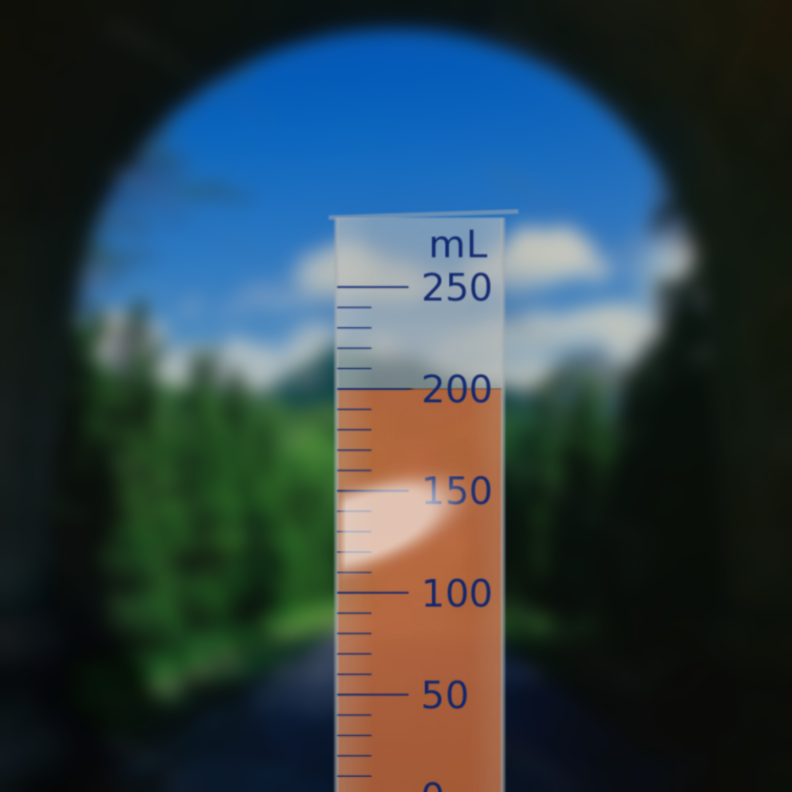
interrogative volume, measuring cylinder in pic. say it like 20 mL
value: 200 mL
